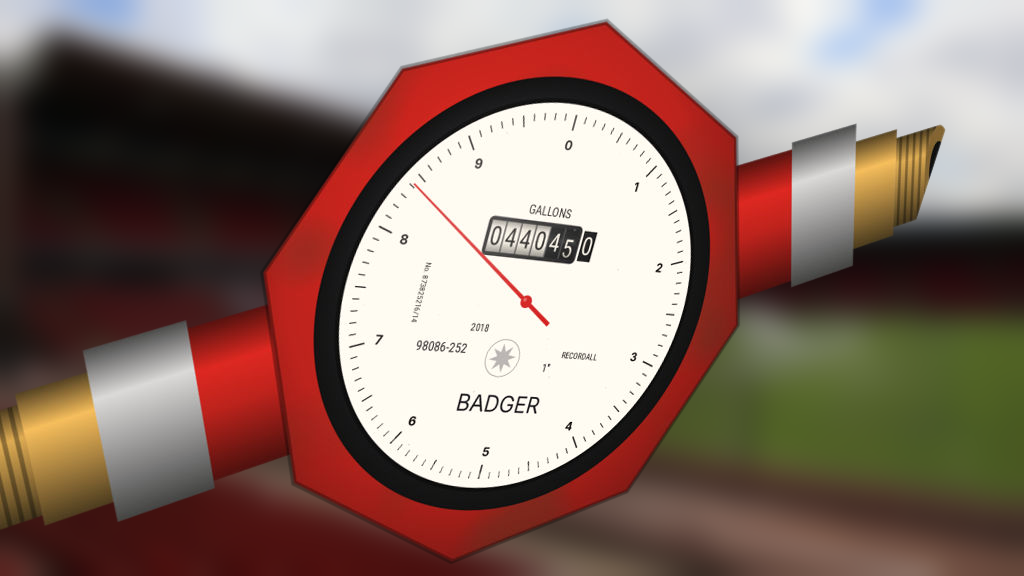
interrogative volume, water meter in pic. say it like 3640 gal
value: 440448.4 gal
